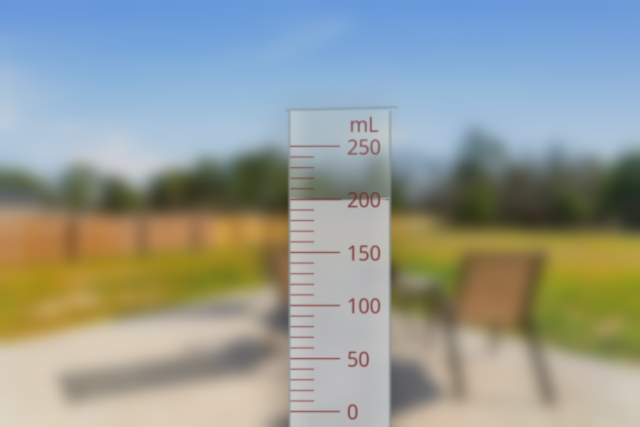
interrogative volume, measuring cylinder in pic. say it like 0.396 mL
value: 200 mL
